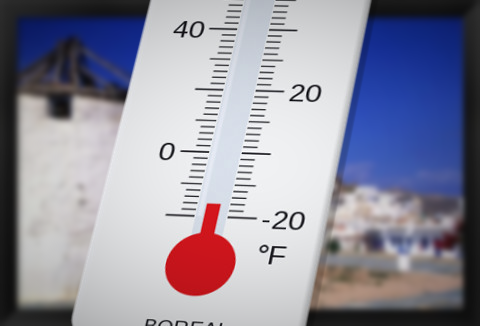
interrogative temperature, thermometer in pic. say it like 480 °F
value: -16 °F
